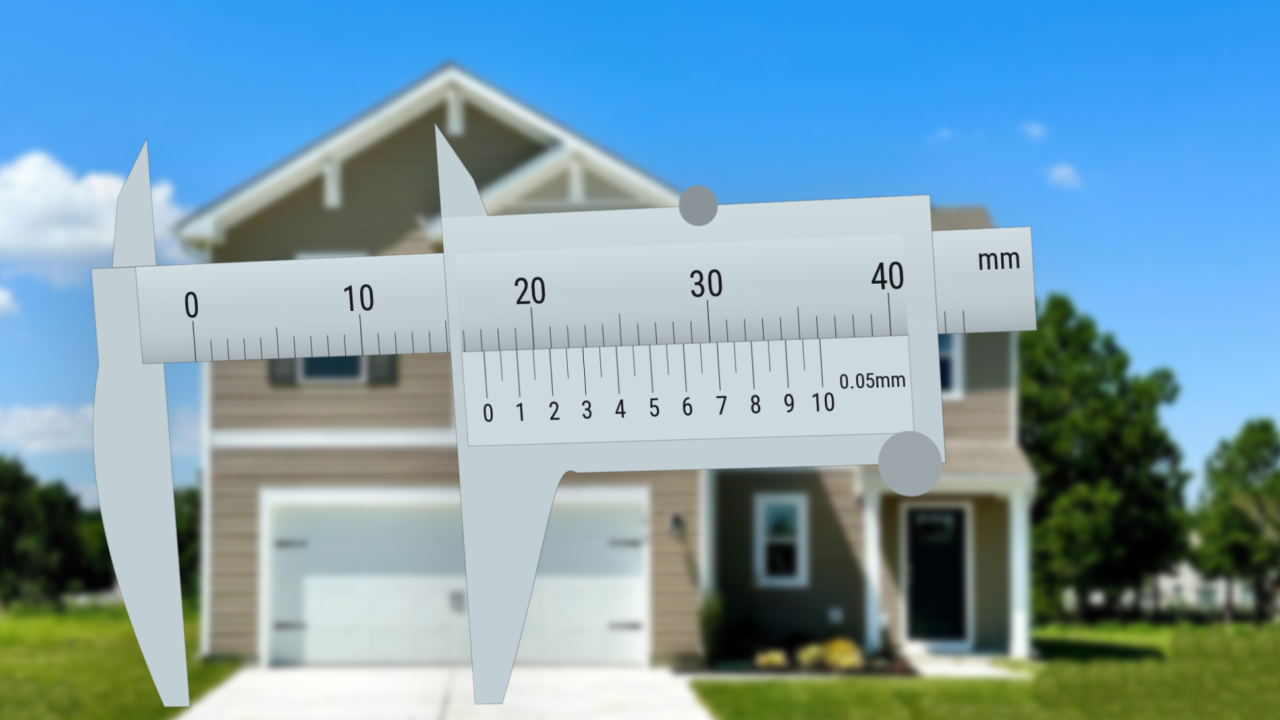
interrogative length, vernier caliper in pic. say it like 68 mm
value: 17.1 mm
